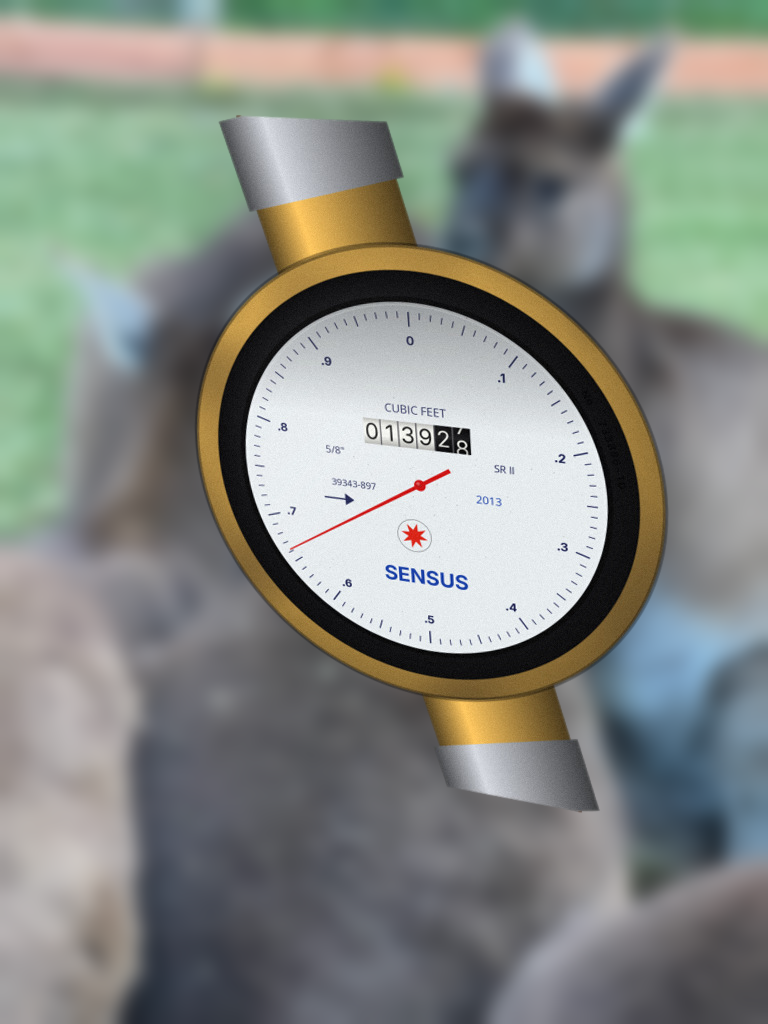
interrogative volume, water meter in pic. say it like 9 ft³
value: 13927.66 ft³
